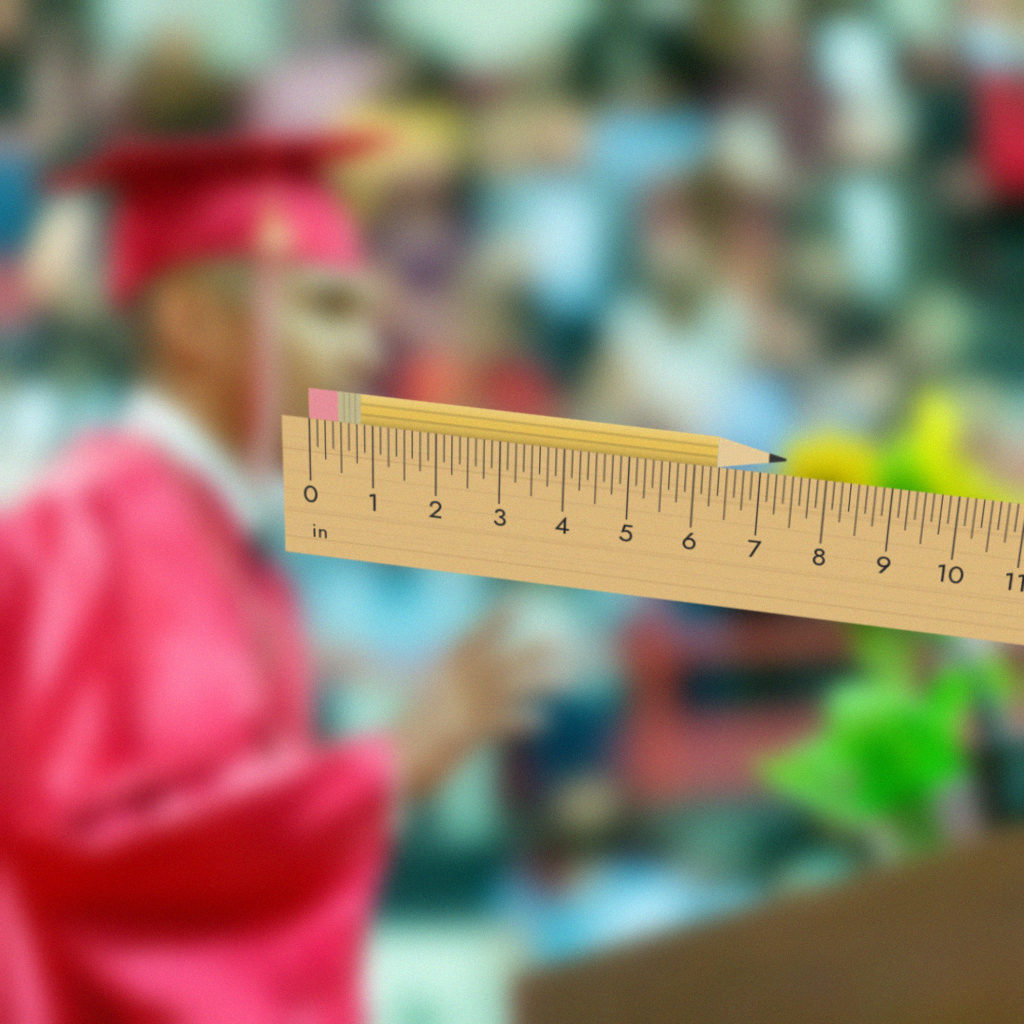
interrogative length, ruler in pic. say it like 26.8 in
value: 7.375 in
